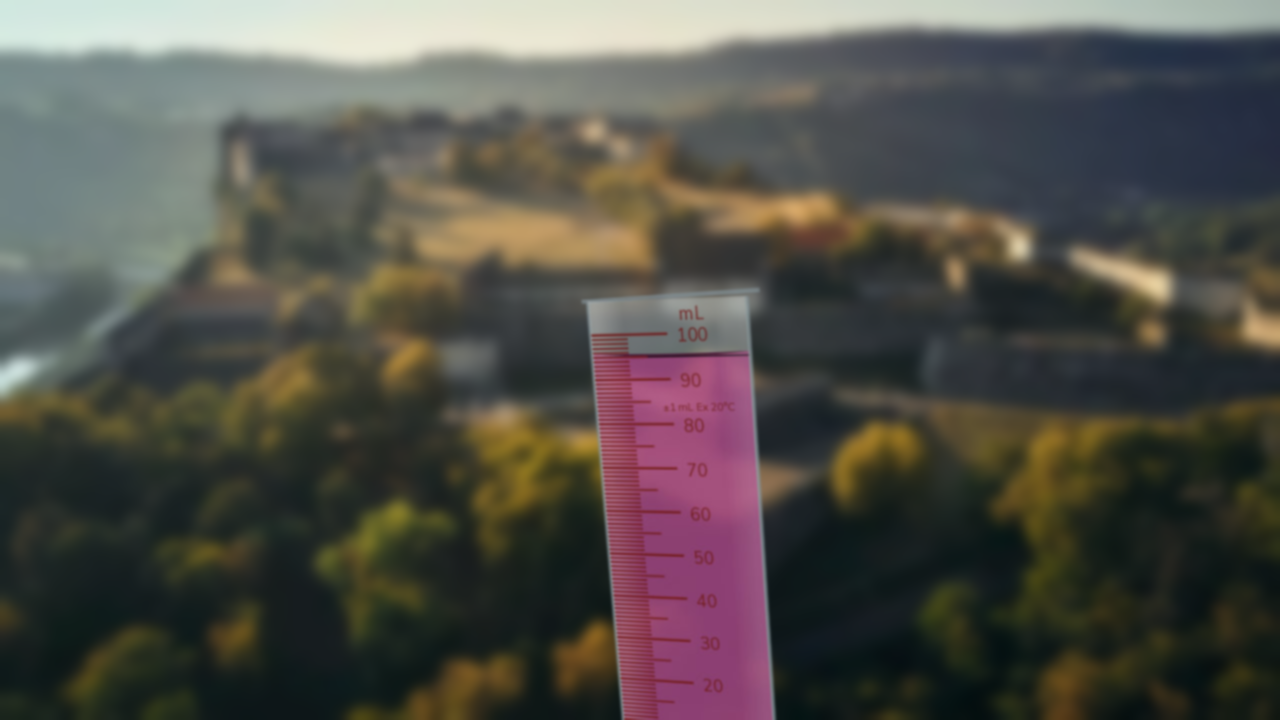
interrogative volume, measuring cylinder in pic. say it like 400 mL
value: 95 mL
